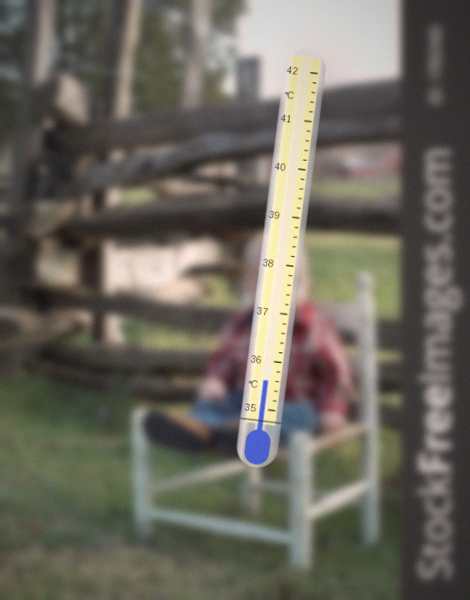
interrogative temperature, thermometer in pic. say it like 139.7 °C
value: 35.6 °C
